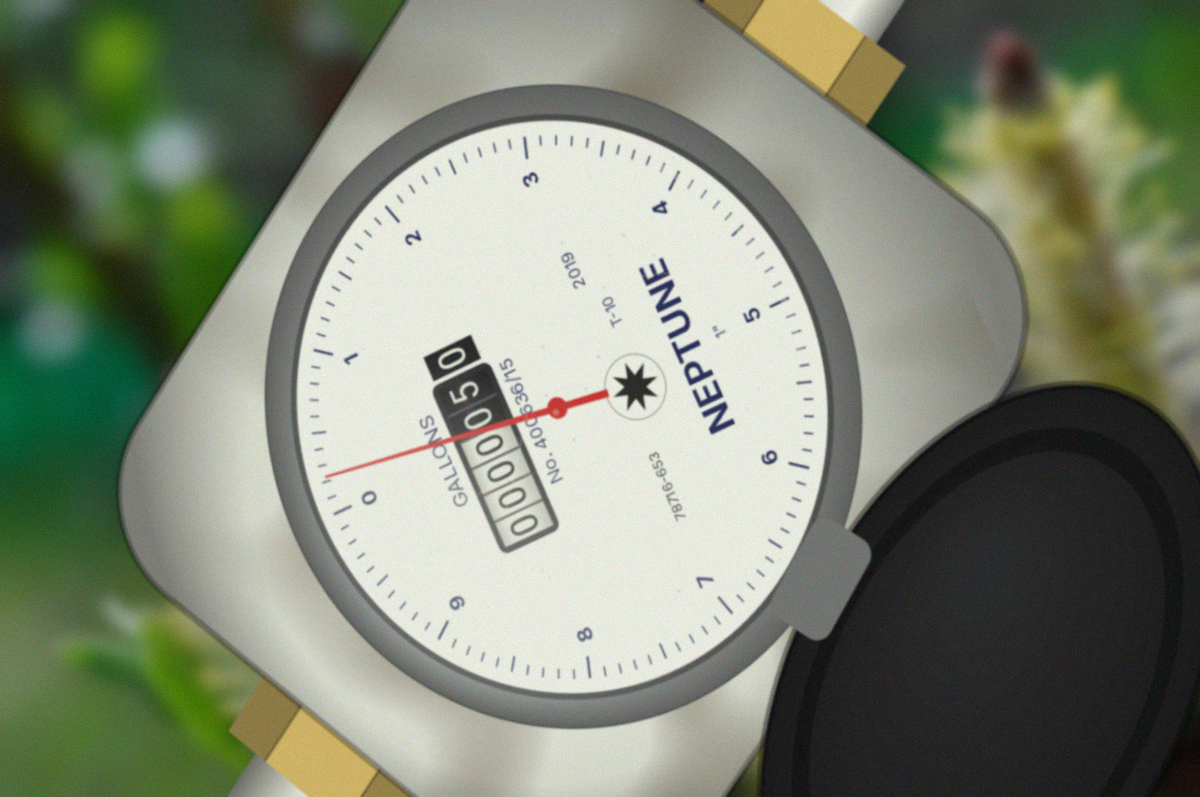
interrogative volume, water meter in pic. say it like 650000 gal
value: 50.2 gal
